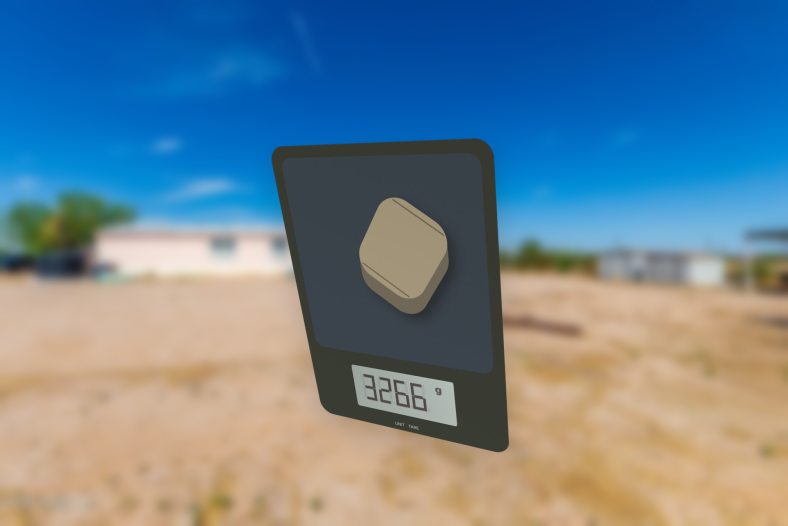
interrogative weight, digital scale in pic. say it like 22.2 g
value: 3266 g
